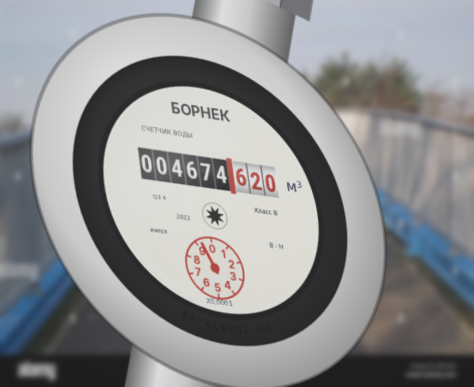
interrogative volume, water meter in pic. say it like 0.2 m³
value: 4674.6199 m³
